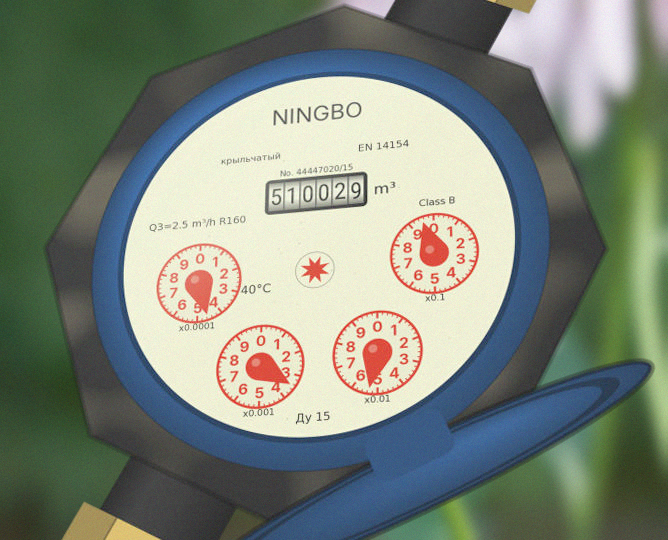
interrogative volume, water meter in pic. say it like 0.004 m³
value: 510028.9534 m³
